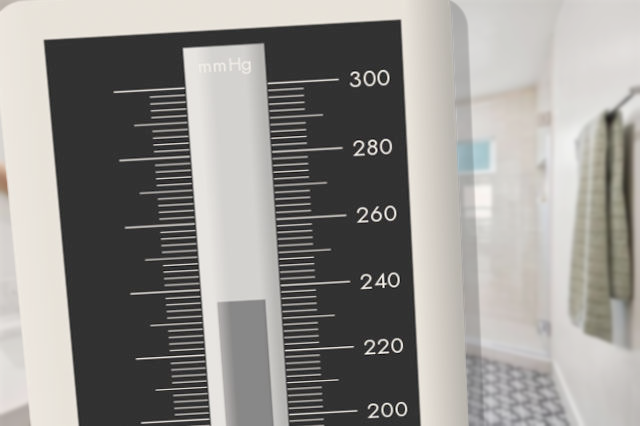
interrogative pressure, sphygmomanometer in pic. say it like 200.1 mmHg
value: 236 mmHg
